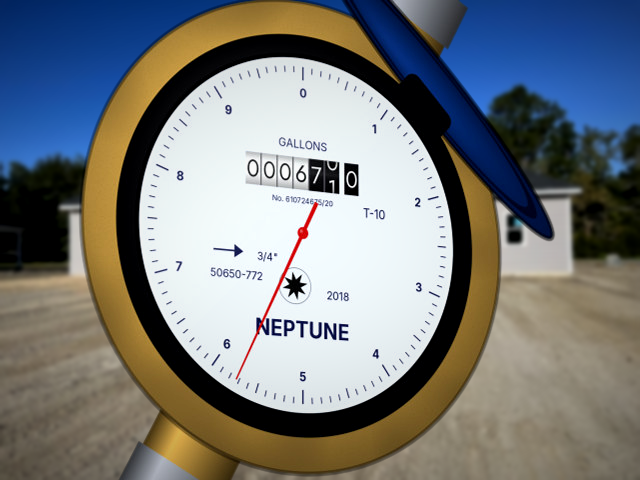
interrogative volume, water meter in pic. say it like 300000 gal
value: 6705.7 gal
